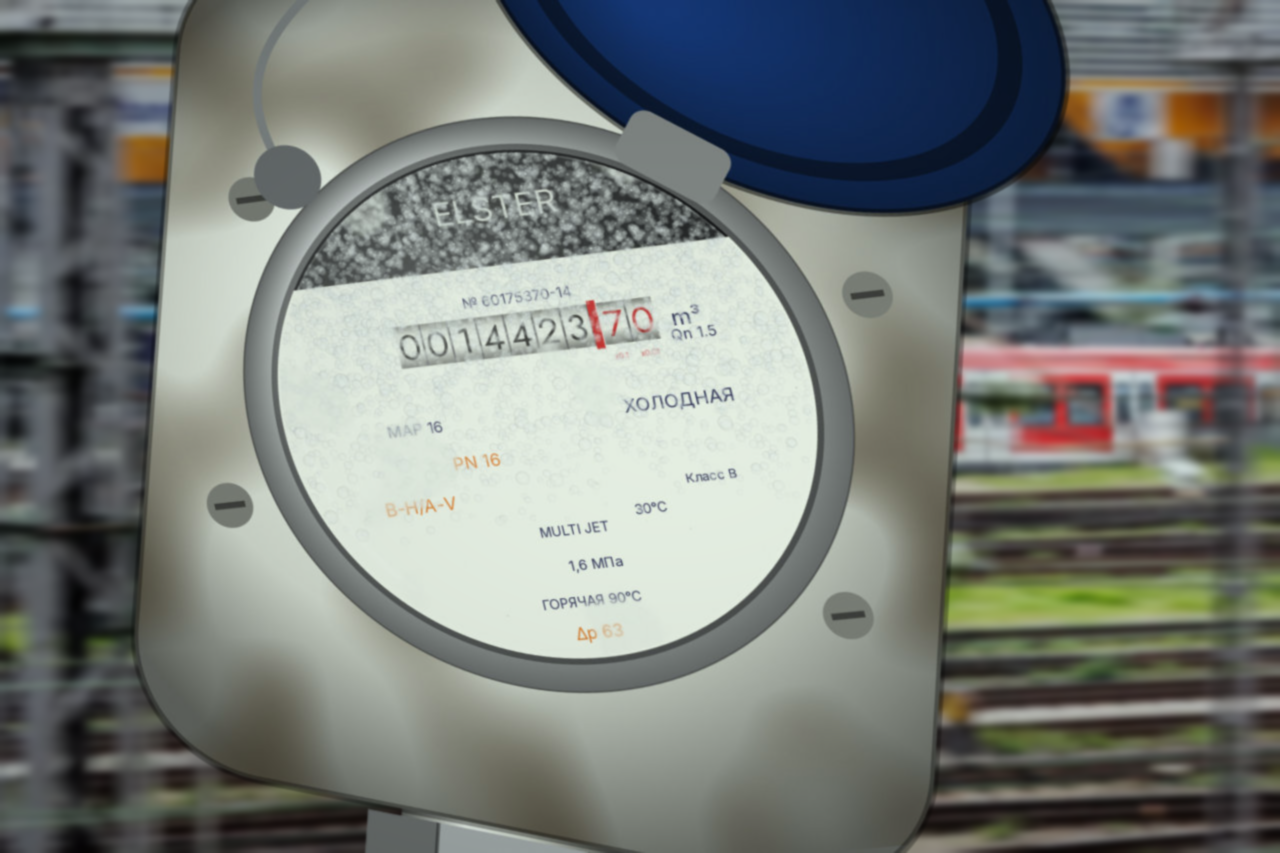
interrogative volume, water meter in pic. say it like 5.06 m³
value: 14423.70 m³
